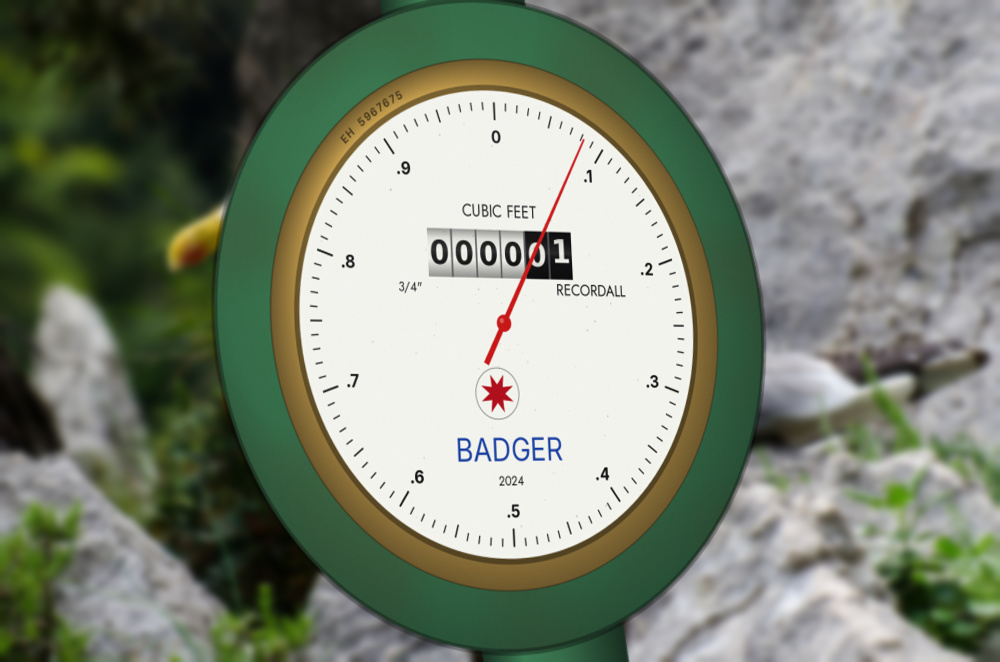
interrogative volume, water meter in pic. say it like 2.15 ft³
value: 1.08 ft³
